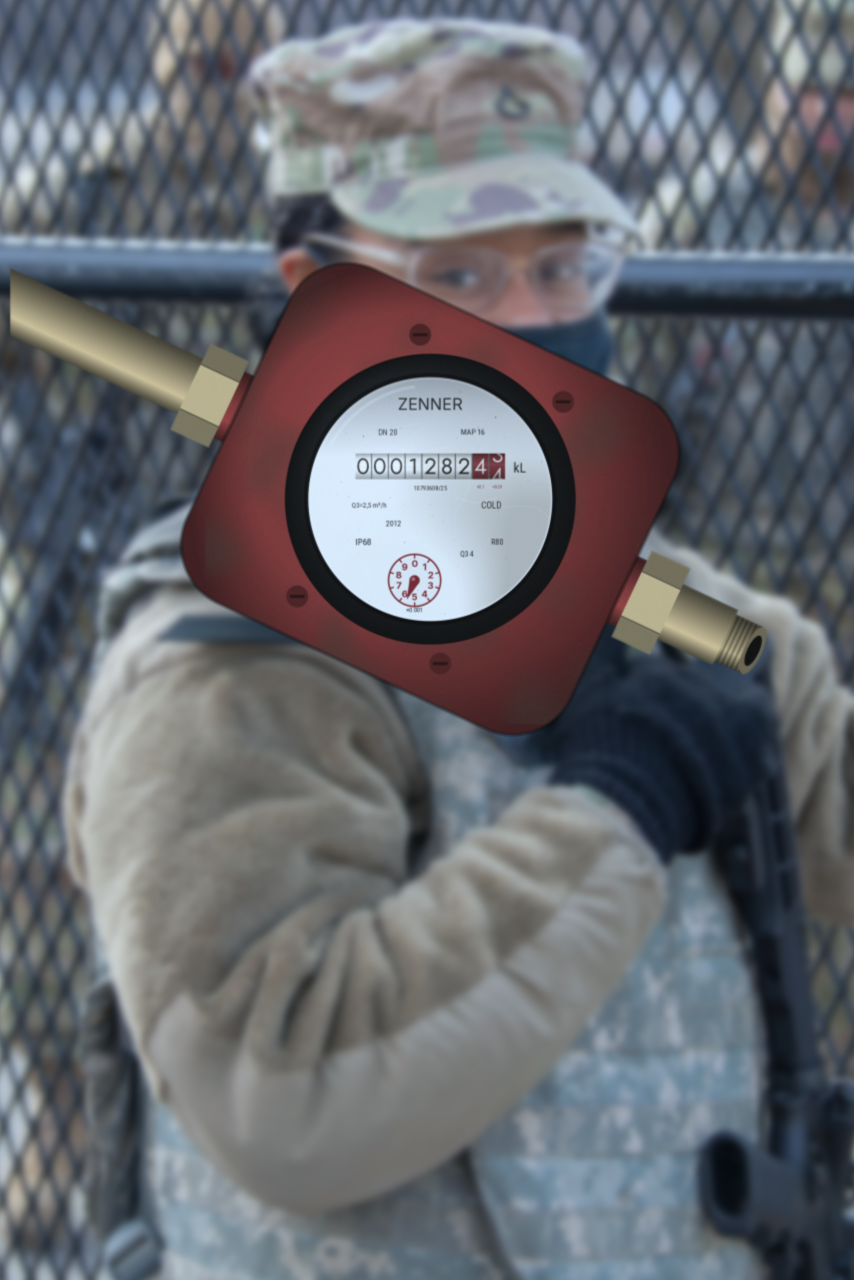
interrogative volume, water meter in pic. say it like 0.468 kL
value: 1282.435 kL
